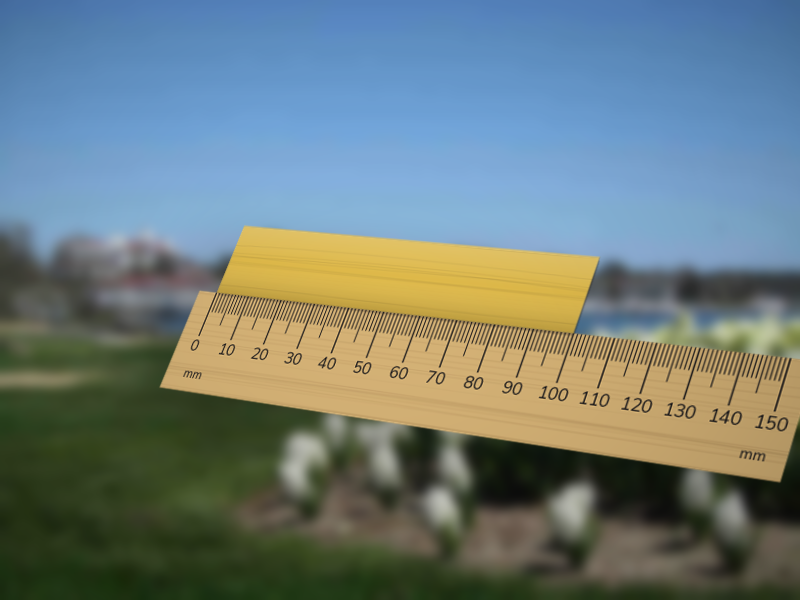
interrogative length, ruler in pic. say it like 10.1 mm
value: 100 mm
